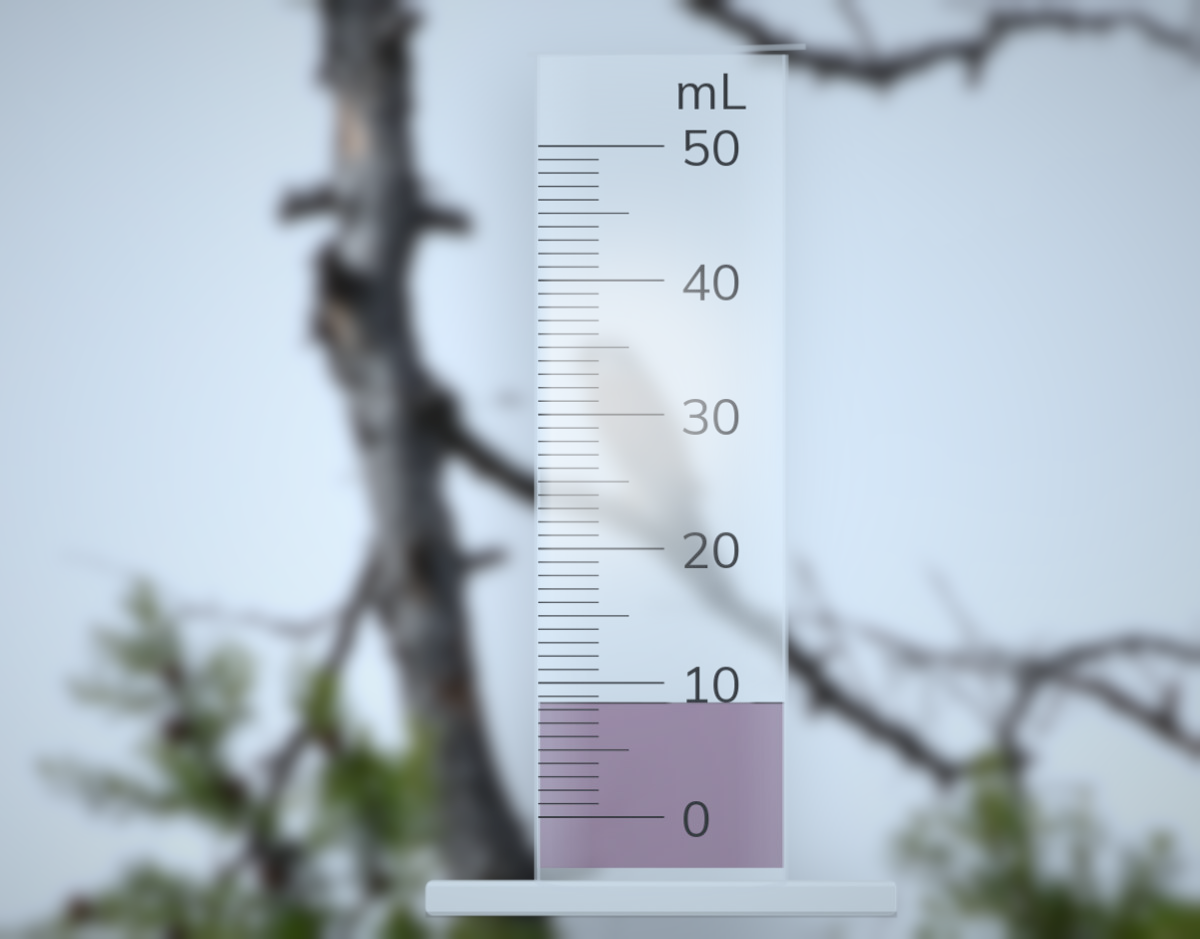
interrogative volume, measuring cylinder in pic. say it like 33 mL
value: 8.5 mL
